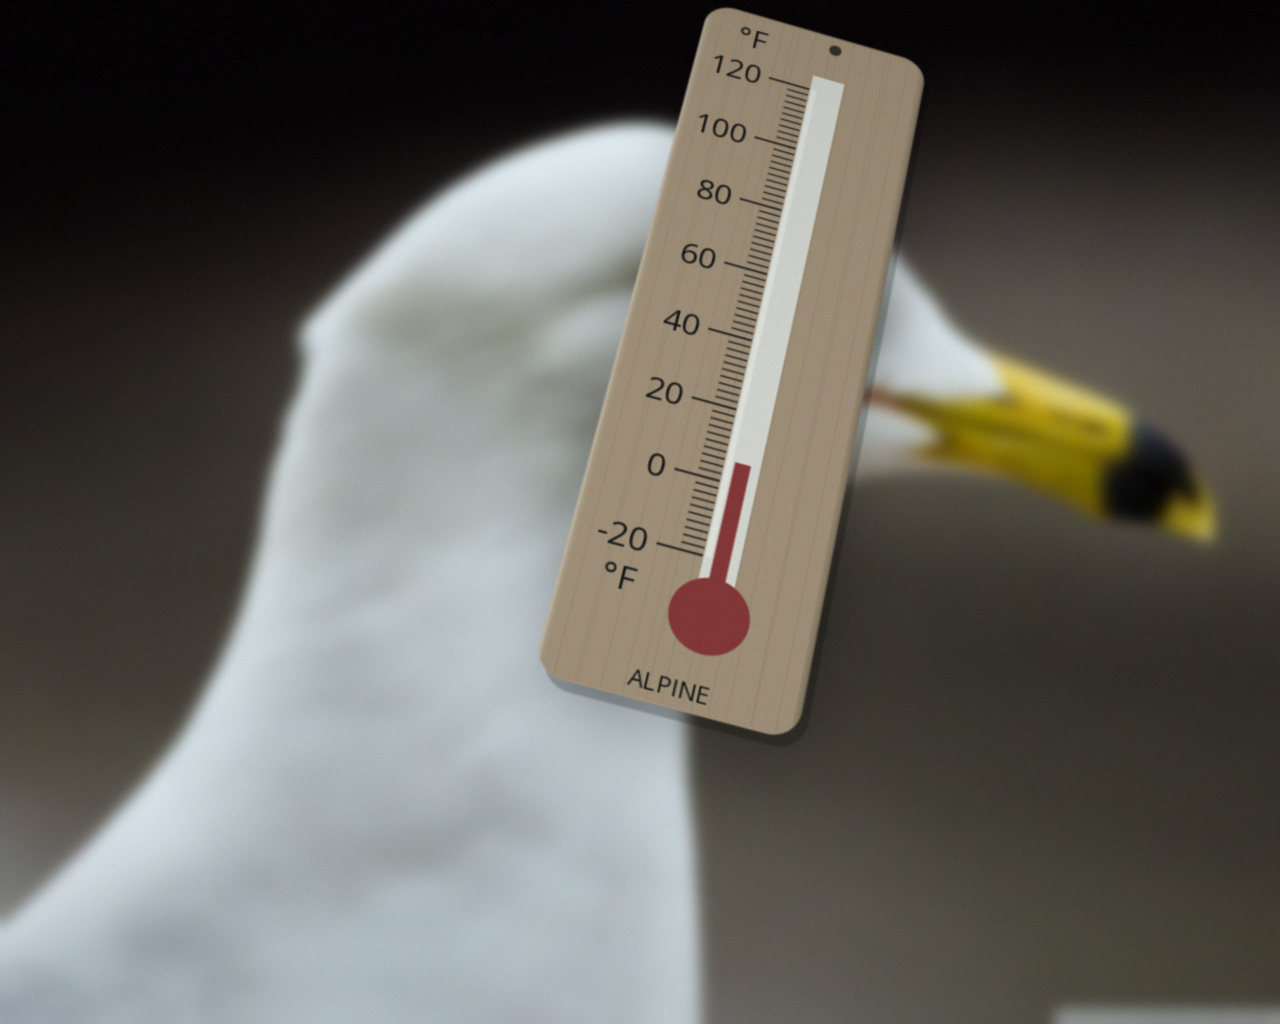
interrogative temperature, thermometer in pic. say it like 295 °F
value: 6 °F
